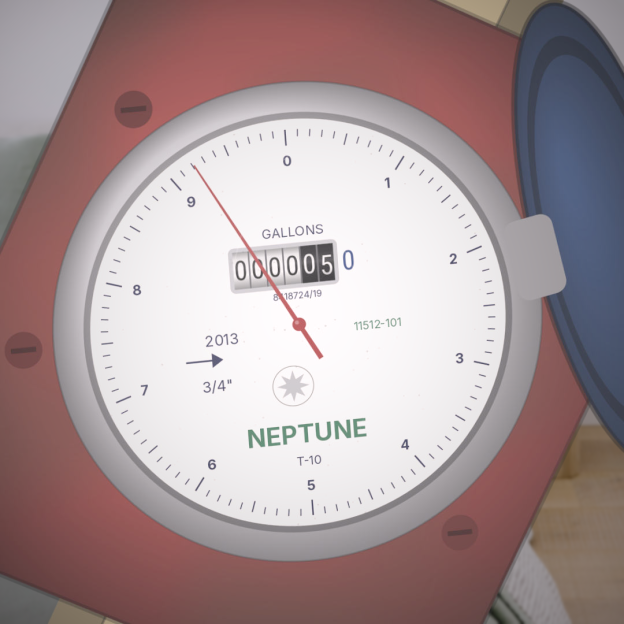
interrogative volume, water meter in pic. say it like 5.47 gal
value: 49.2 gal
